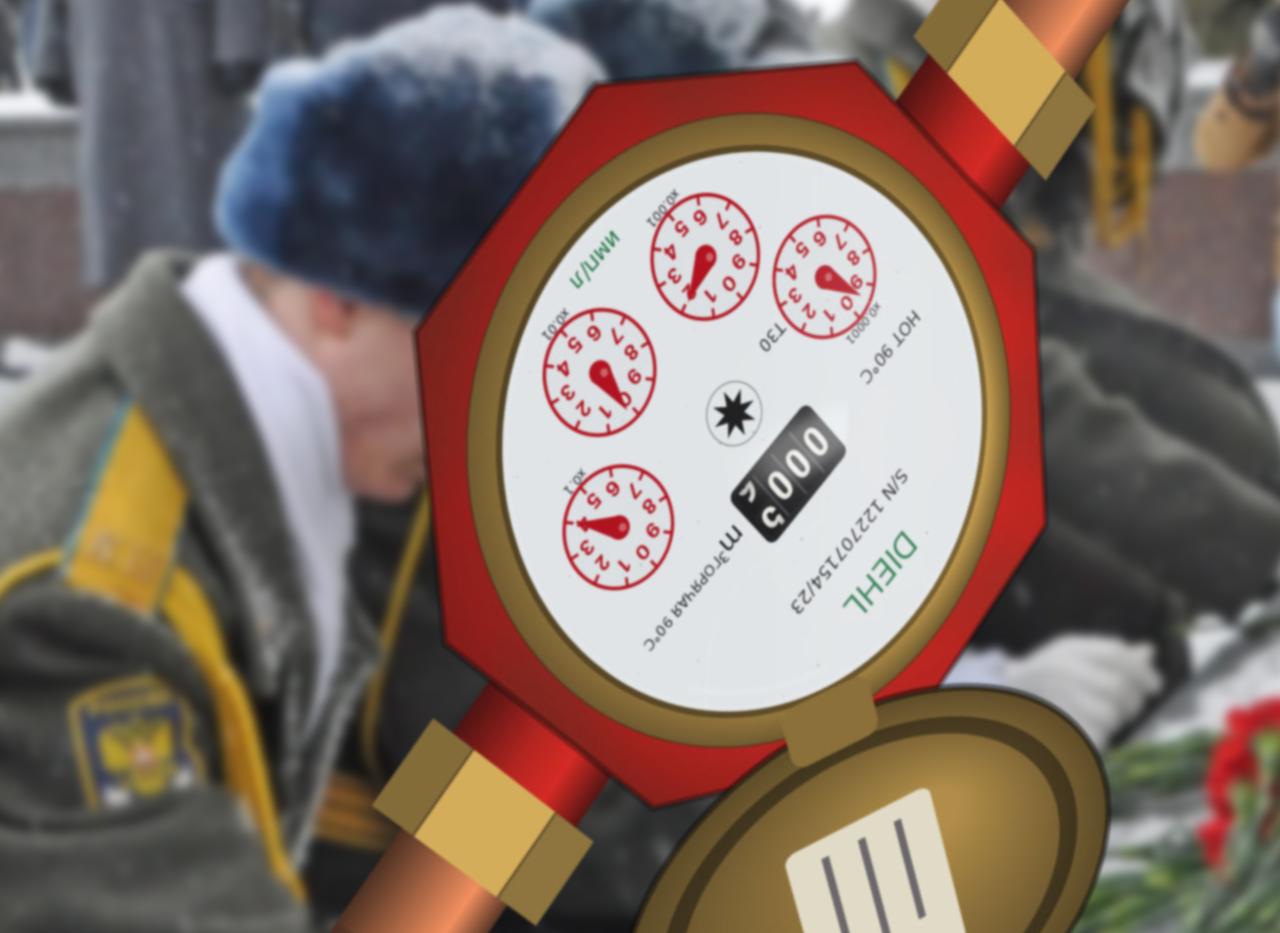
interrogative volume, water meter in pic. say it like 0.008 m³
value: 5.4019 m³
